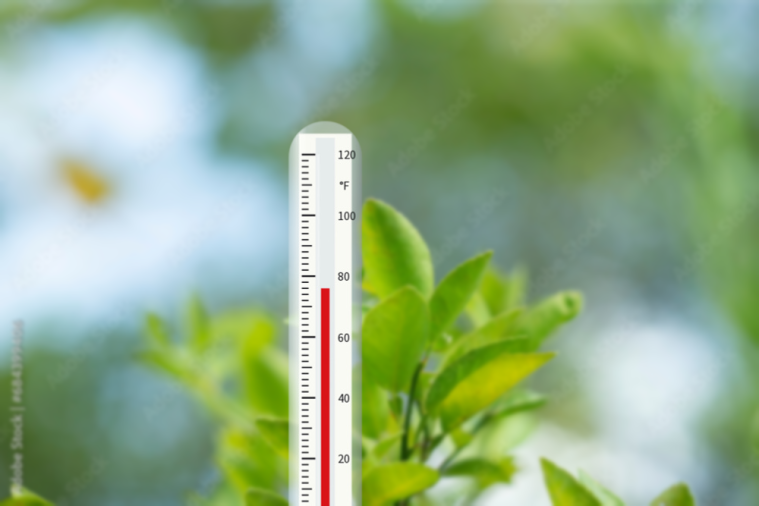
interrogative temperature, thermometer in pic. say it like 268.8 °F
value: 76 °F
